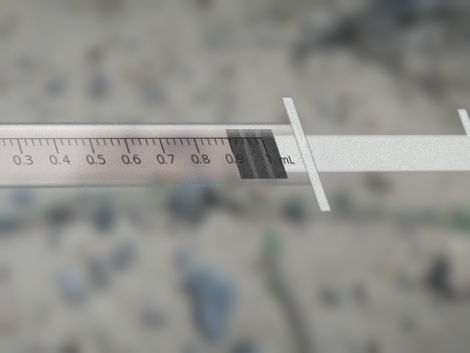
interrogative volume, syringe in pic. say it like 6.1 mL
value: 0.9 mL
